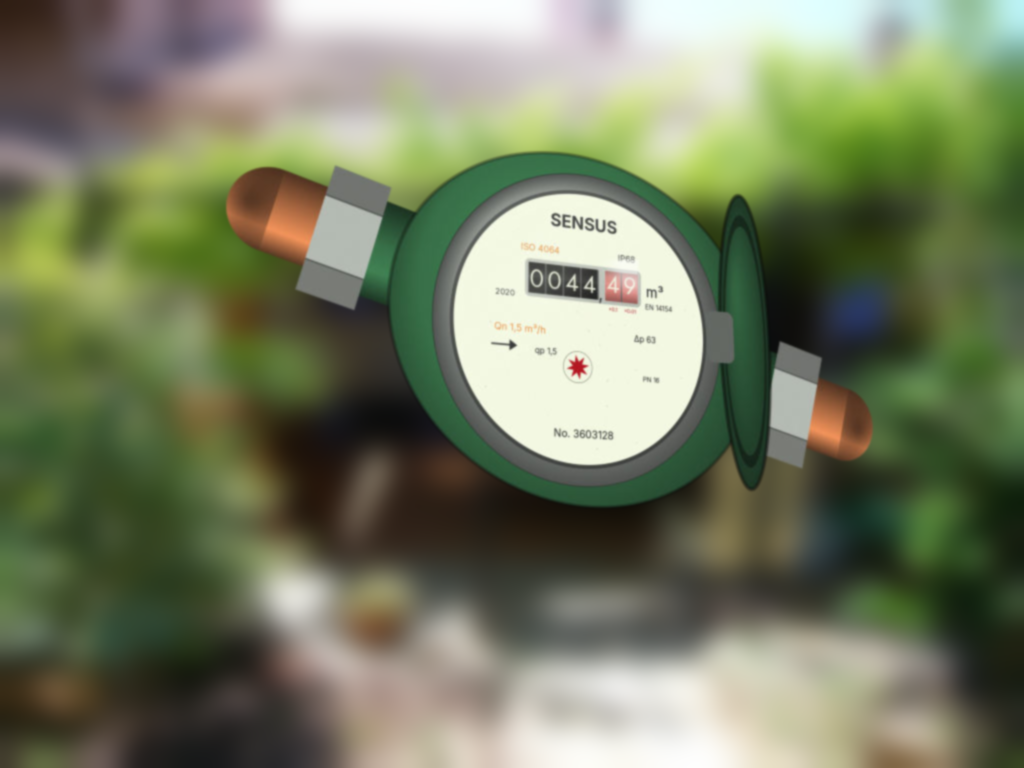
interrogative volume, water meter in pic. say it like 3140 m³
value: 44.49 m³
